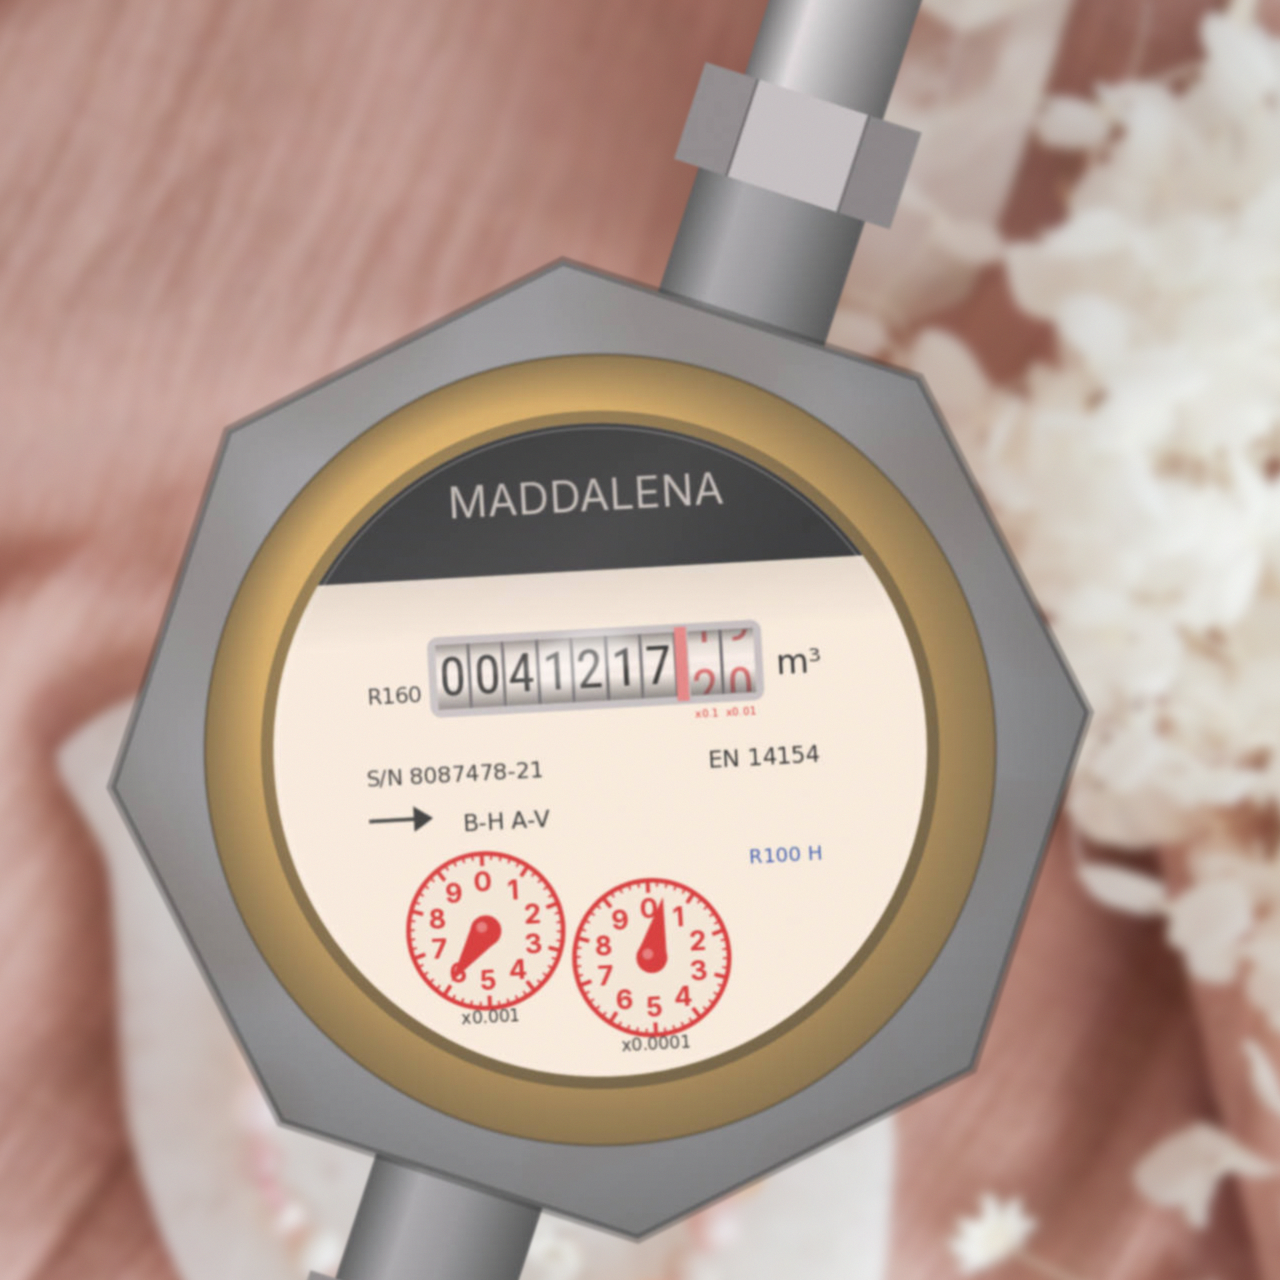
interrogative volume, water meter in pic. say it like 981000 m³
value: 41217.1960 m³
